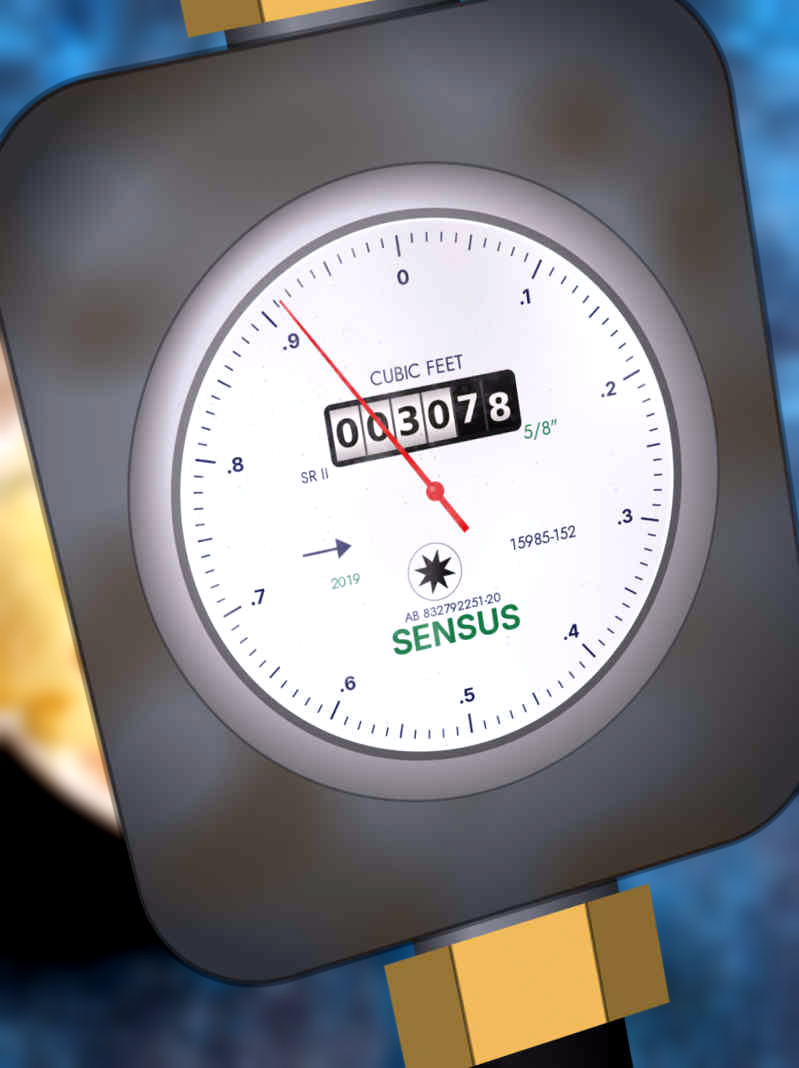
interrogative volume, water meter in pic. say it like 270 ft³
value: 3077.91 ft³
